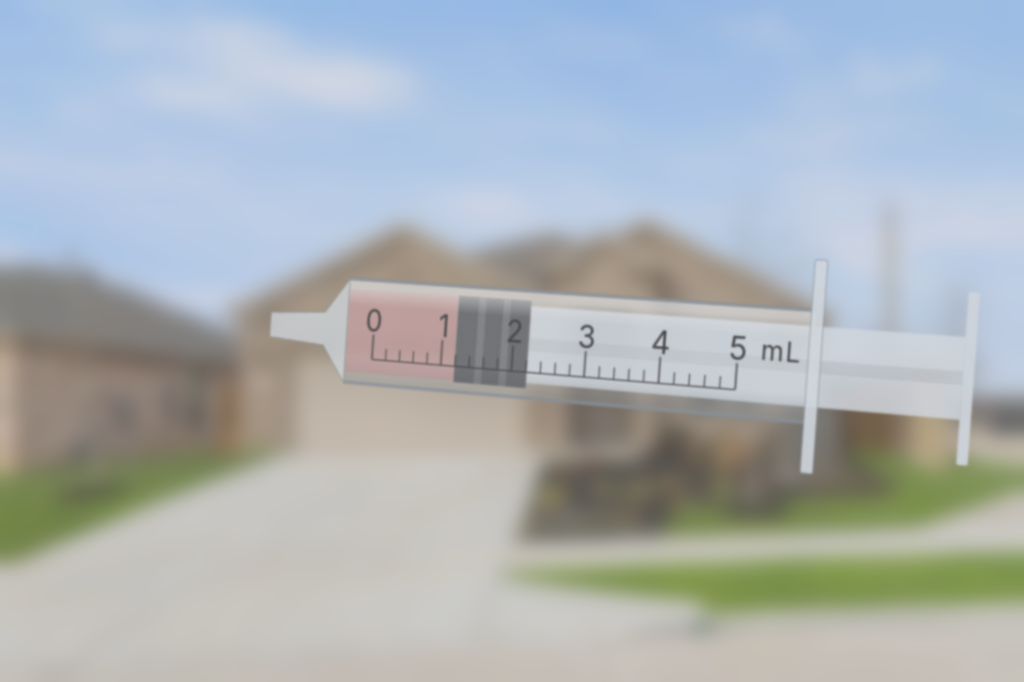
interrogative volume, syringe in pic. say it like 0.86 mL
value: 1.2 mL
